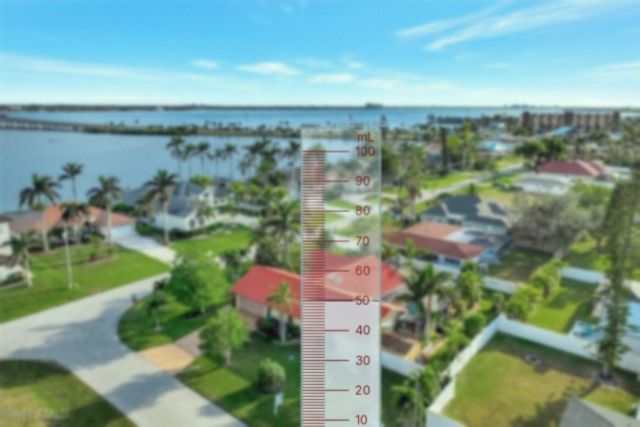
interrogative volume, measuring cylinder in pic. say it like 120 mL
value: 50 mL
